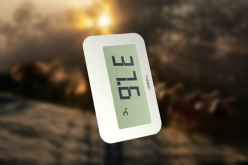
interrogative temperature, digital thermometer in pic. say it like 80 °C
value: 37.6 °C
